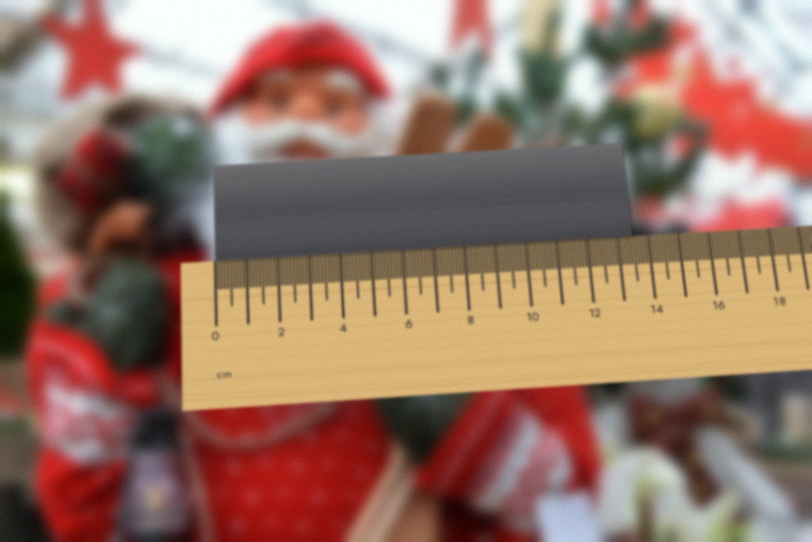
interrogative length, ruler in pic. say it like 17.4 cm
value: 13.5 cm
